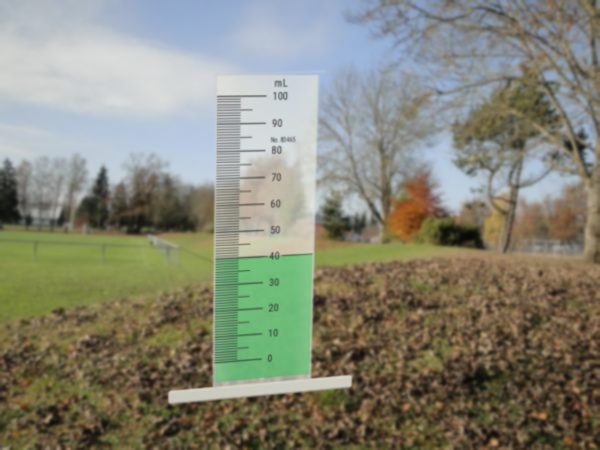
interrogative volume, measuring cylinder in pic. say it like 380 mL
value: 40 mL
